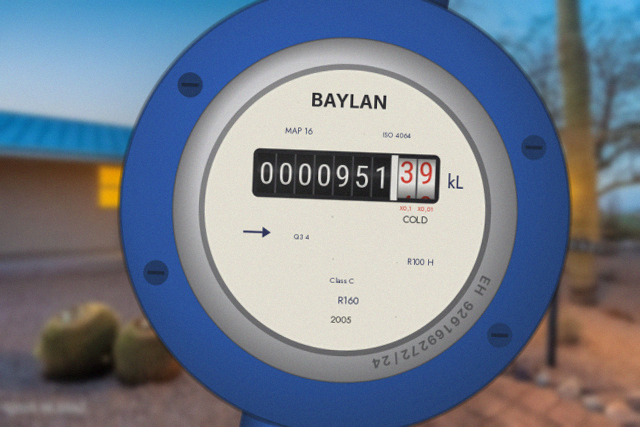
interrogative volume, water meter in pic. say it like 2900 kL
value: 951.39 kL
